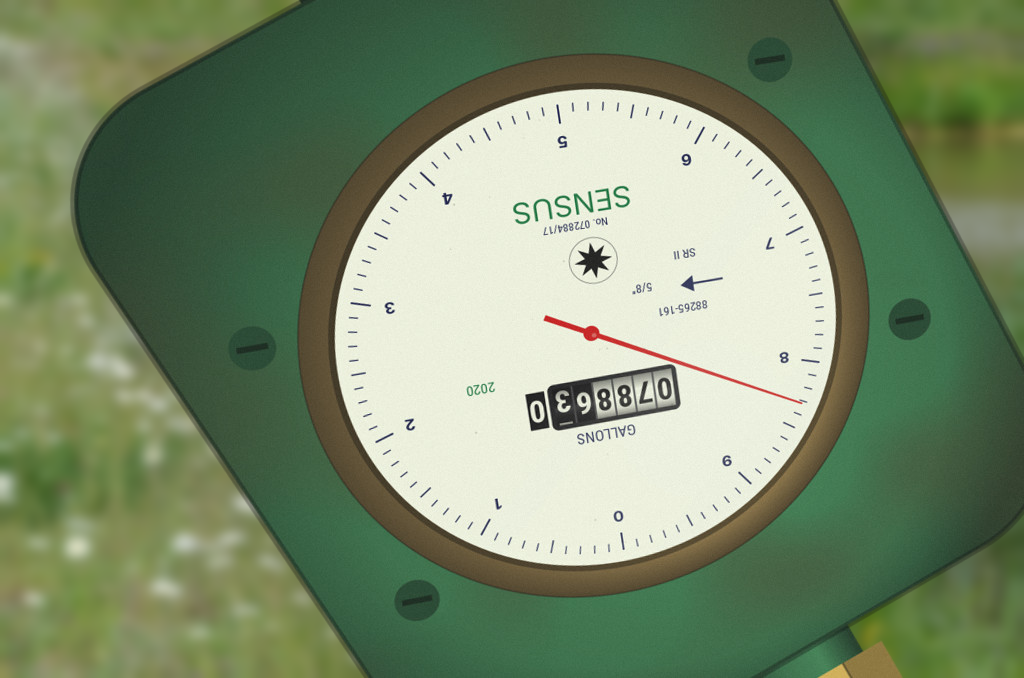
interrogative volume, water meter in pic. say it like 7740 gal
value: 788628.3 gal
